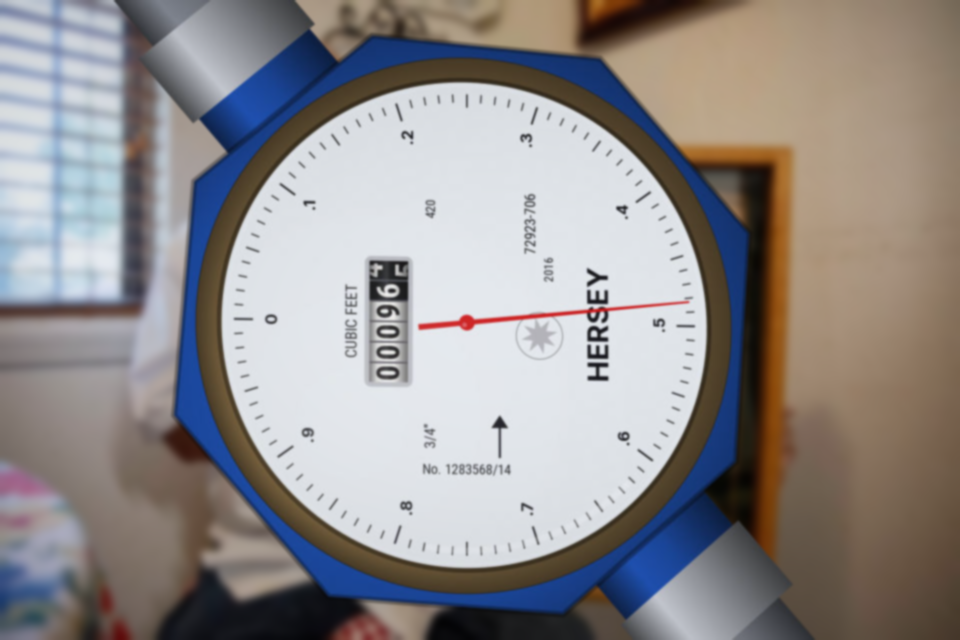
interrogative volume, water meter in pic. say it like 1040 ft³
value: 964.48 ft³
